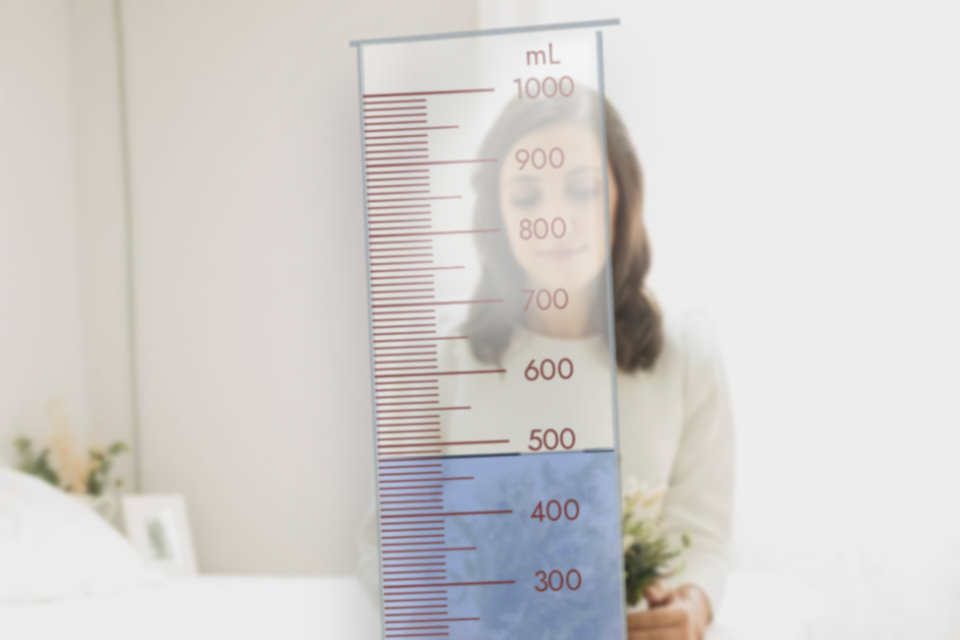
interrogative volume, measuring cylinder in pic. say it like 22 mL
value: 480 mL
